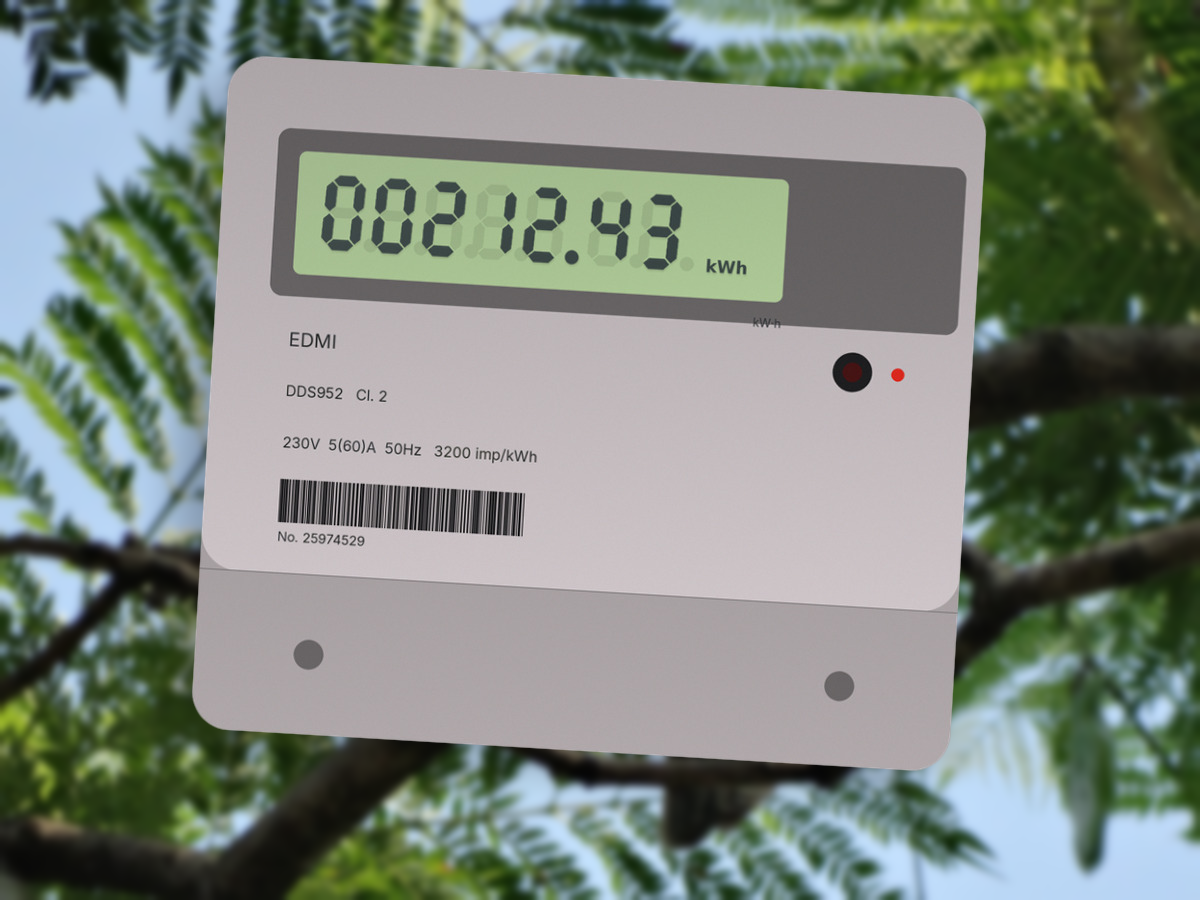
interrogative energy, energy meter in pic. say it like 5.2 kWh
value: 212.43 kWh
